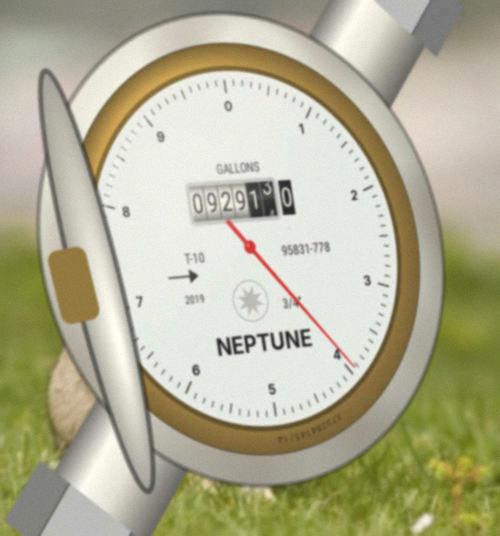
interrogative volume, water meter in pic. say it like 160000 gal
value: 929133.9 gal
